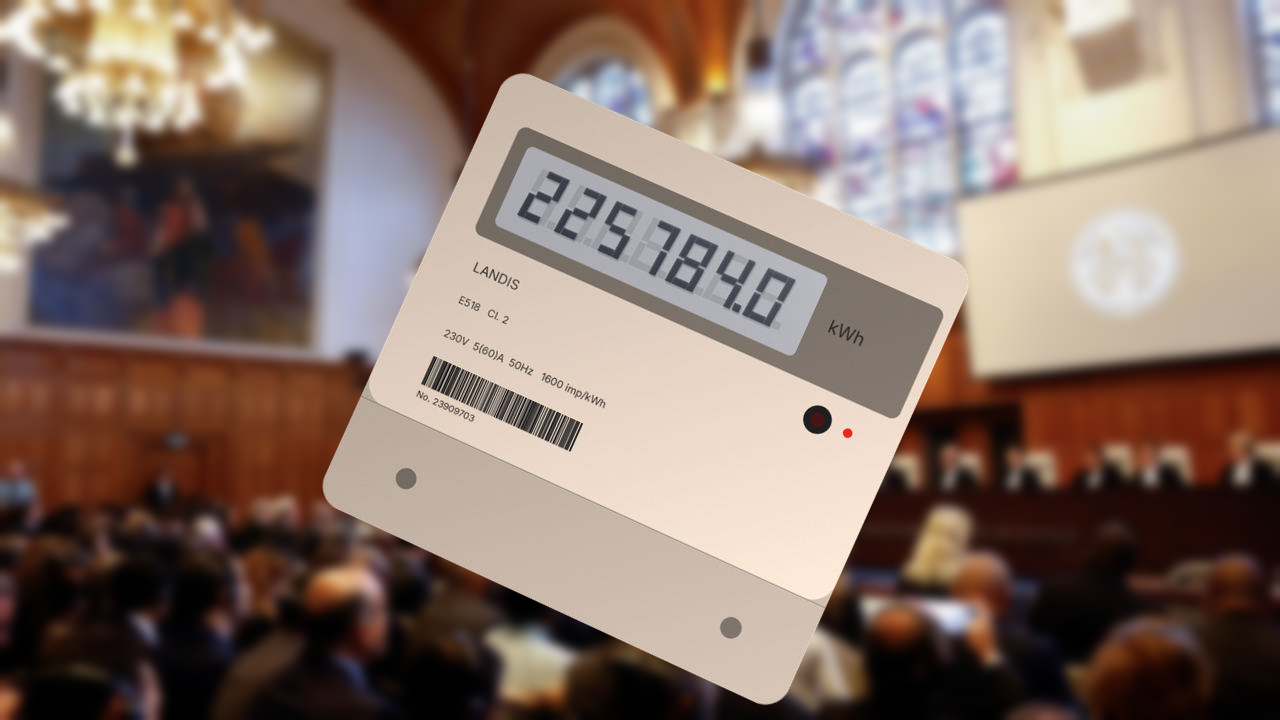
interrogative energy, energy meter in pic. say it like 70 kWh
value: 225784.0 kWh
